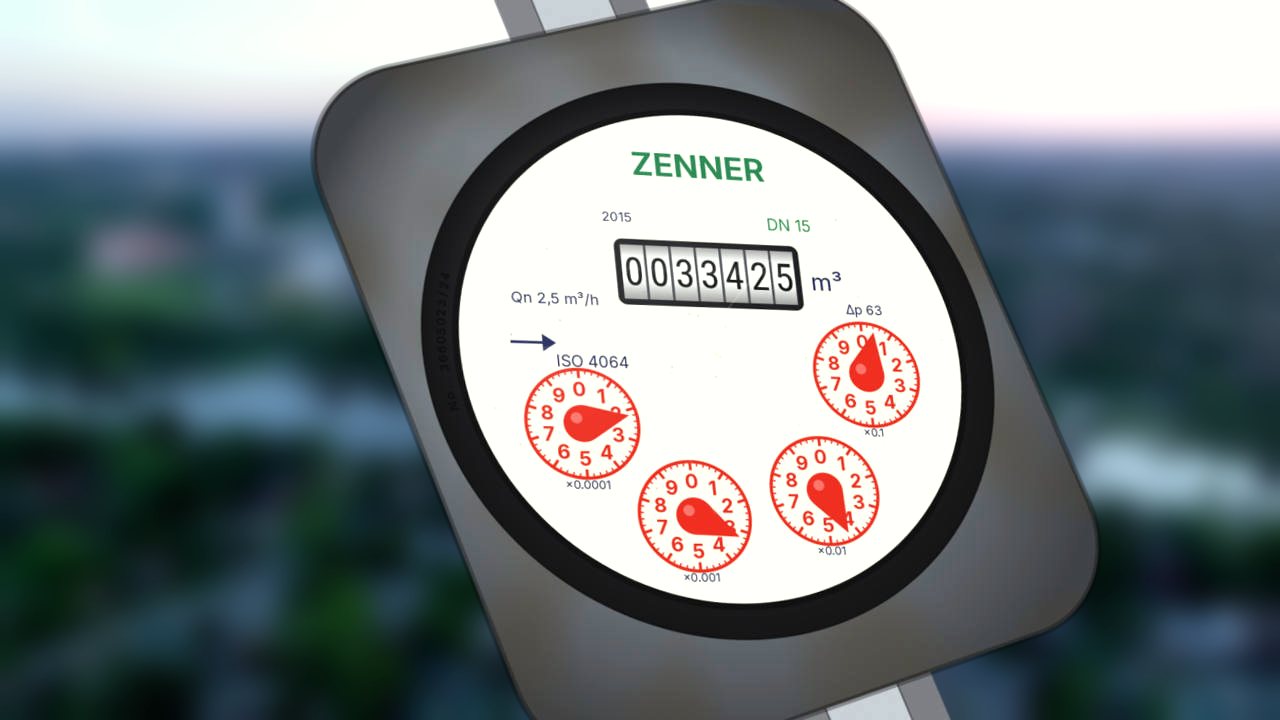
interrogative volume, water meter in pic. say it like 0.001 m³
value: 33425.0432 m³
